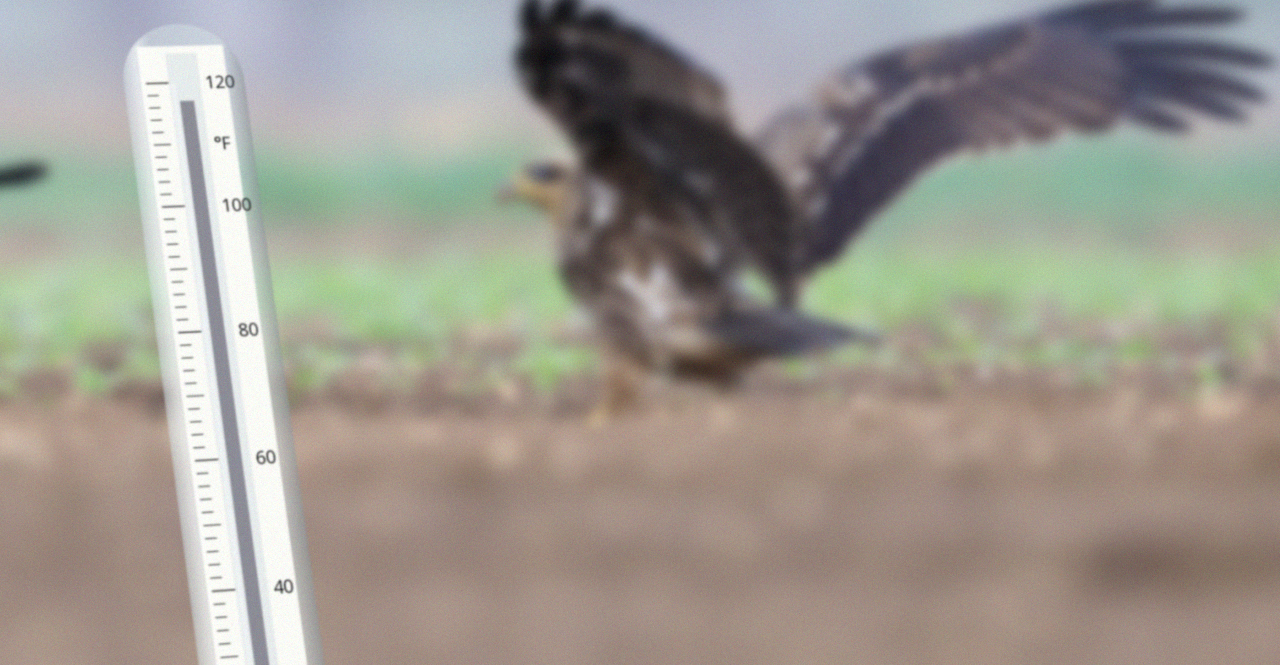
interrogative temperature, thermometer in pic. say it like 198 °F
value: 117 °F
